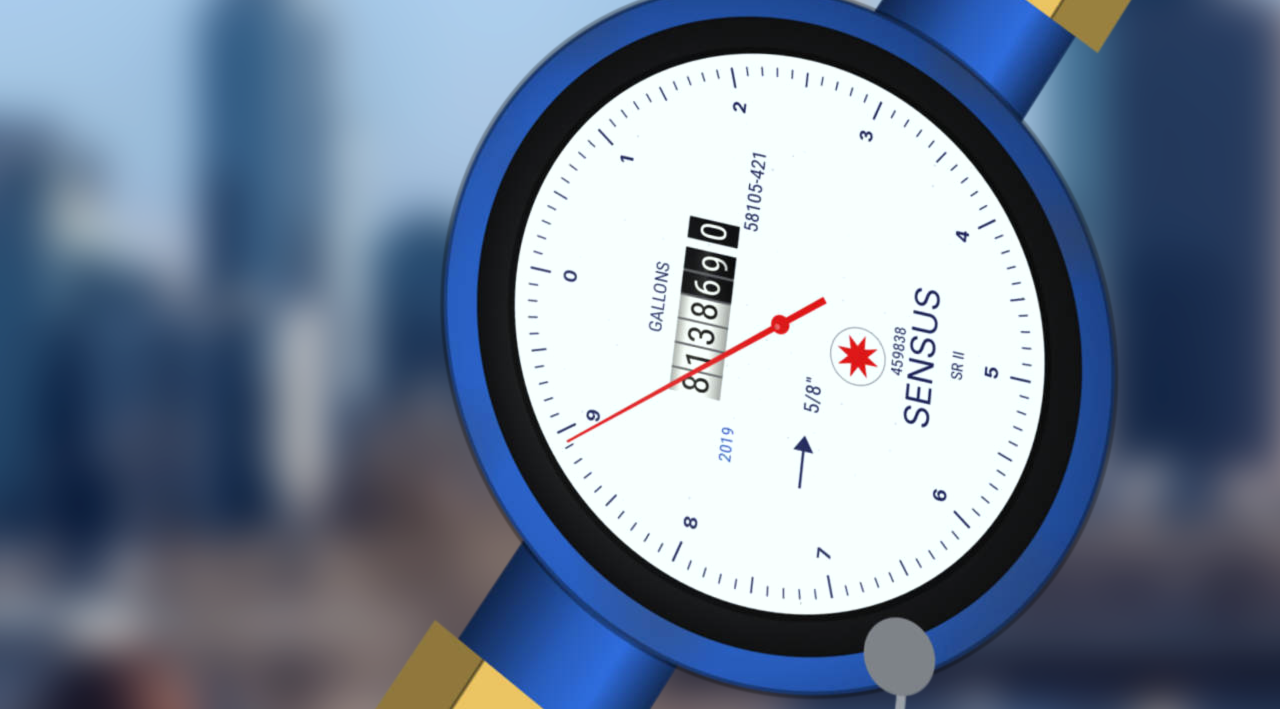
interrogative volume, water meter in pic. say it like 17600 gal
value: 8138688.9 gal
